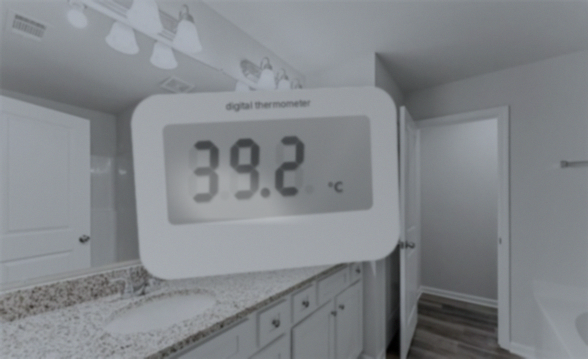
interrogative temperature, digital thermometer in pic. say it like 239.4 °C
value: 39.2 °C
